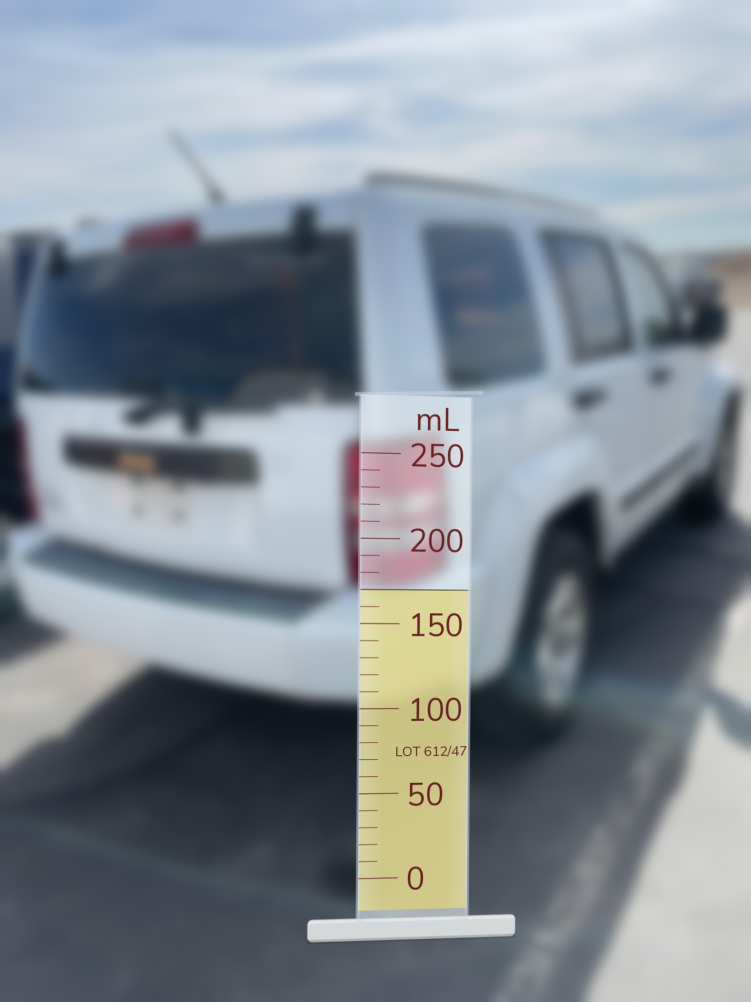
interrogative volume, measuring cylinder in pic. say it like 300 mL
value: 170 mL
